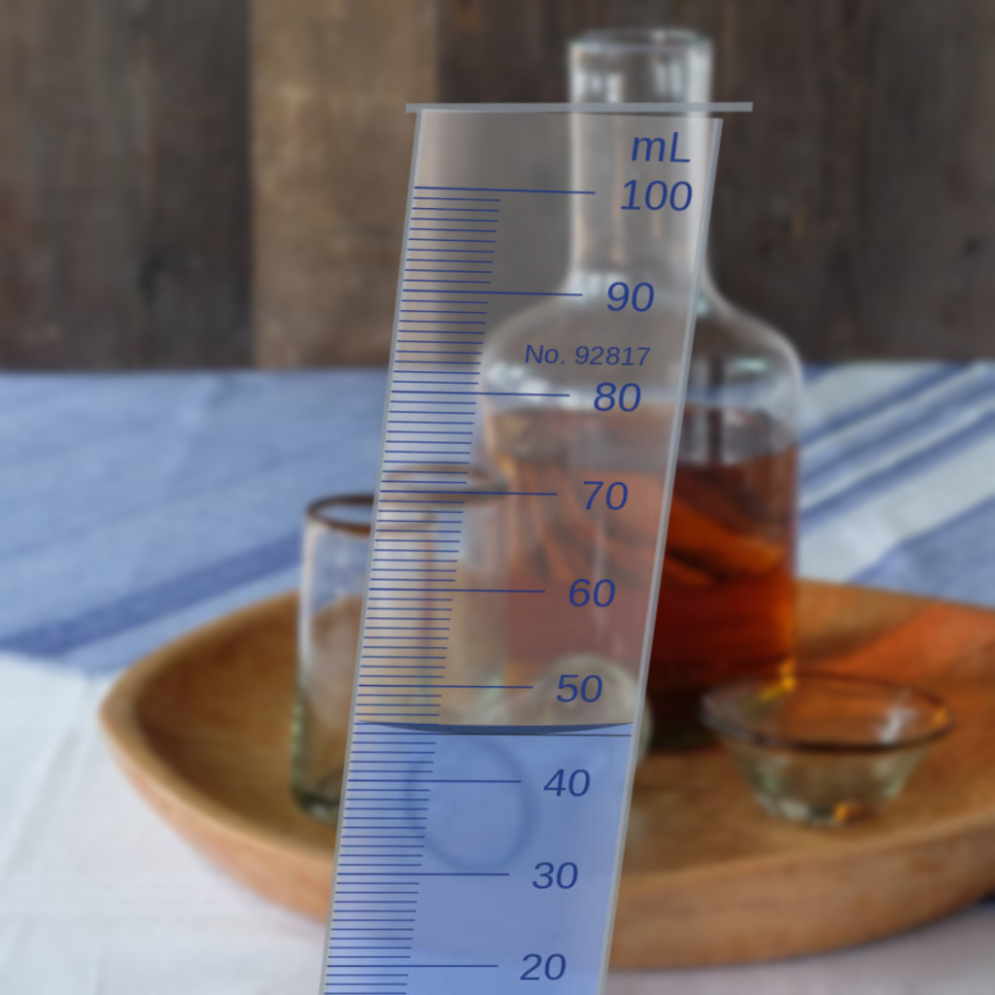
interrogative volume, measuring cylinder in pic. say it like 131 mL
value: 45 mL
